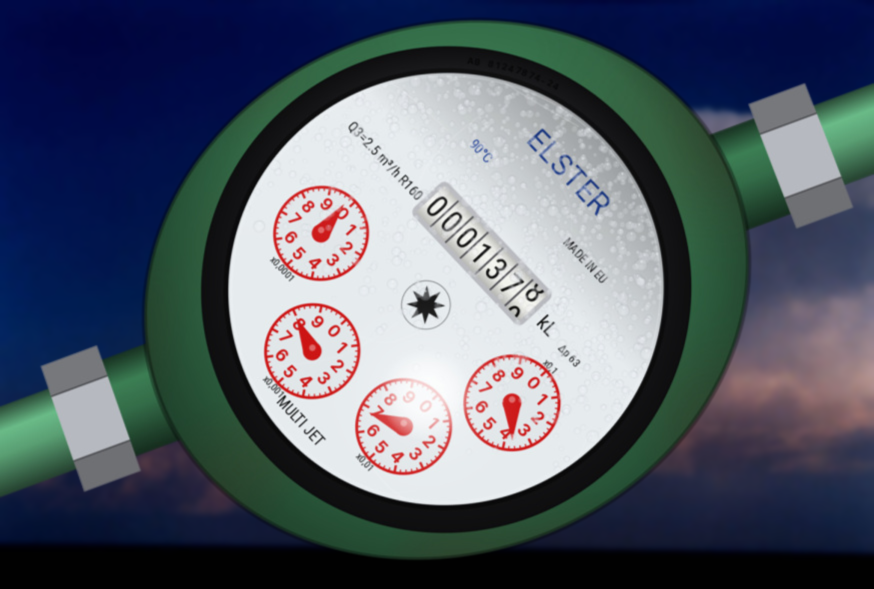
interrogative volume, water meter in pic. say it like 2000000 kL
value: 1378.3679 kL
